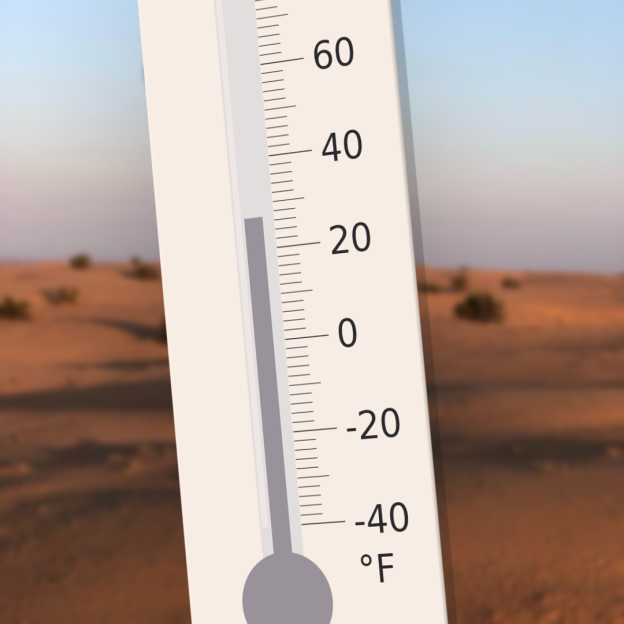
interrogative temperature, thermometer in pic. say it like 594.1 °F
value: 27 °F
